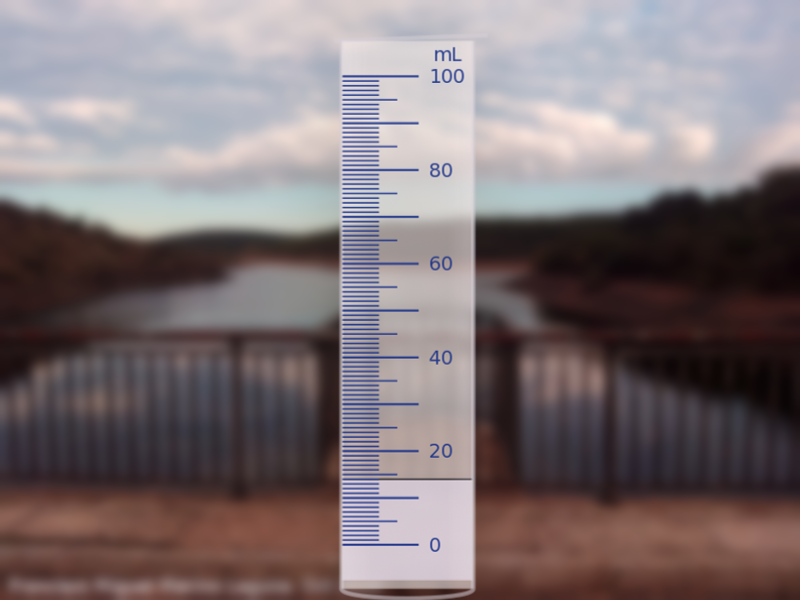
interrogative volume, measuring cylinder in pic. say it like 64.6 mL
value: 14 mL
